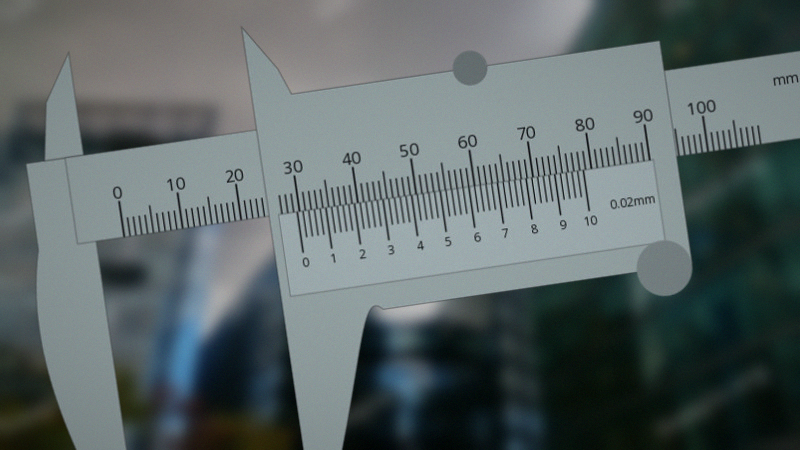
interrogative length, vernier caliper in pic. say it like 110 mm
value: 29.6 mm
